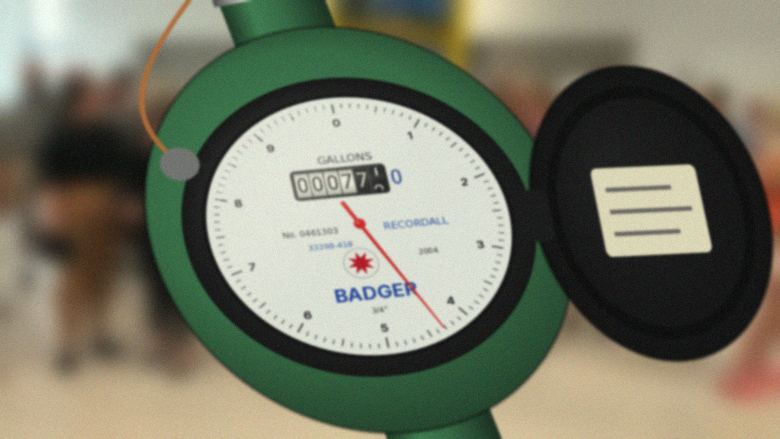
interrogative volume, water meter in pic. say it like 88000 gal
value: 7714.3 gal
